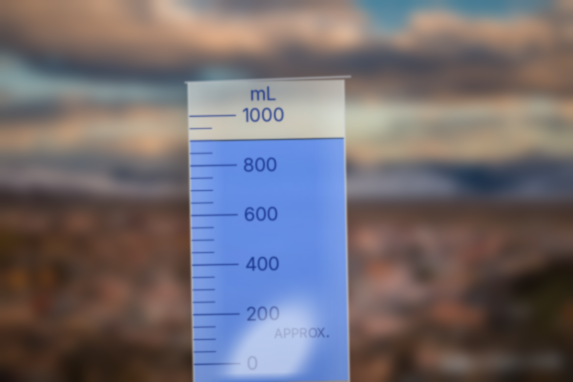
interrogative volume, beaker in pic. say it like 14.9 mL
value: 900 mL
